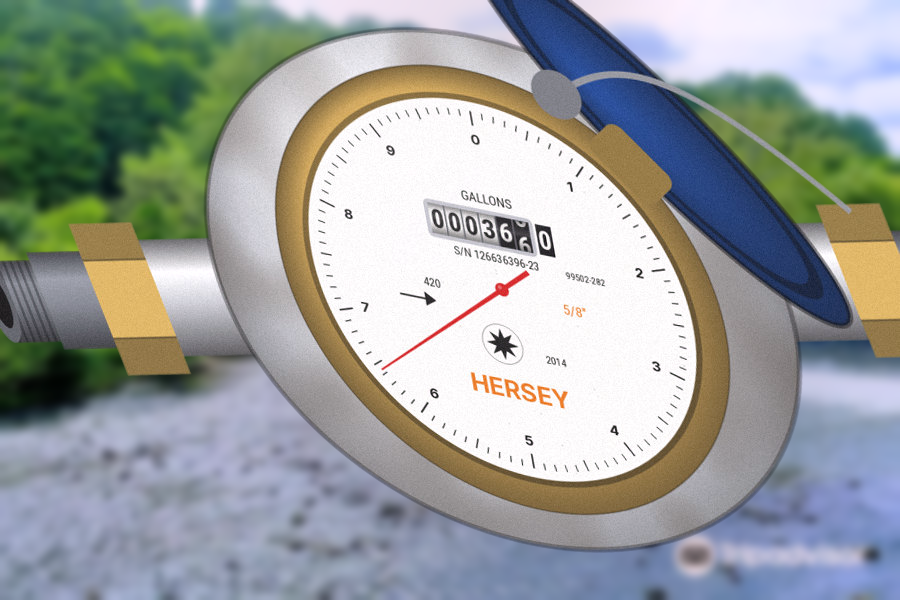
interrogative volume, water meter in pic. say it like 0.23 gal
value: 3656.4 gal
